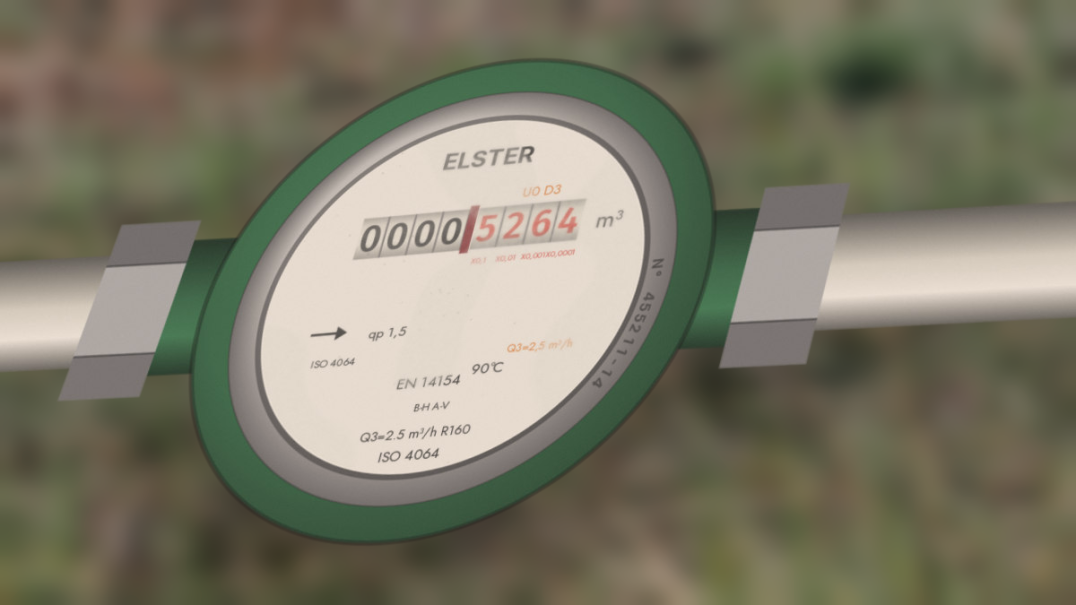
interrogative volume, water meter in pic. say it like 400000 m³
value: 0.5264 m³
